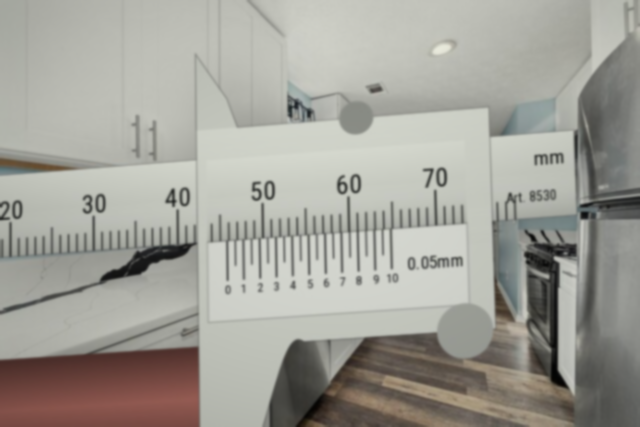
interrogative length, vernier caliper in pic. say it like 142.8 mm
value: 45.8 mm
